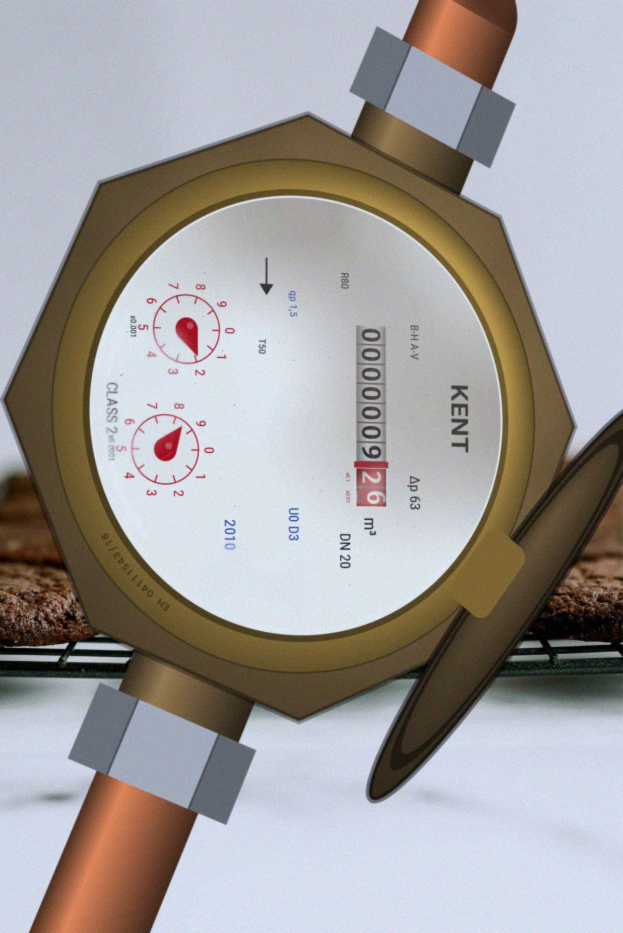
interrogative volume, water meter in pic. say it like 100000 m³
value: 9.2618 m³
